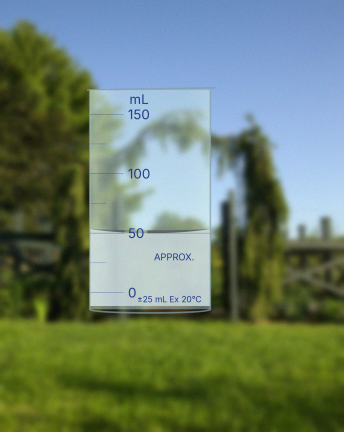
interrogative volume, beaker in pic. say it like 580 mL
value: 50 mL
